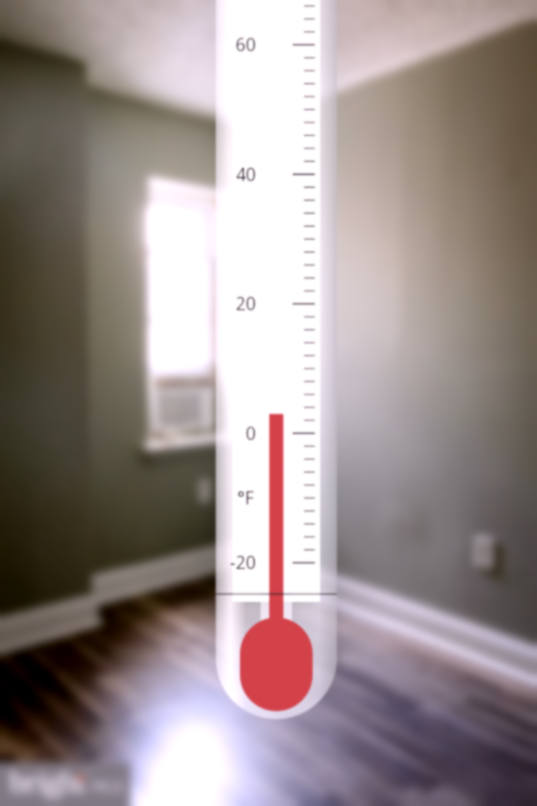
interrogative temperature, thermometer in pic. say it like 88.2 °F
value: 3 °F
